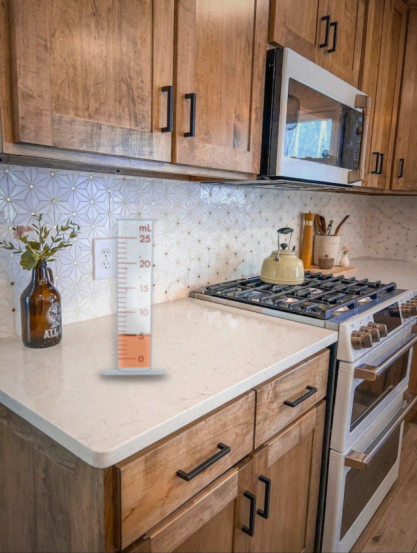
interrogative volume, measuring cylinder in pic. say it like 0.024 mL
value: 5 mL
